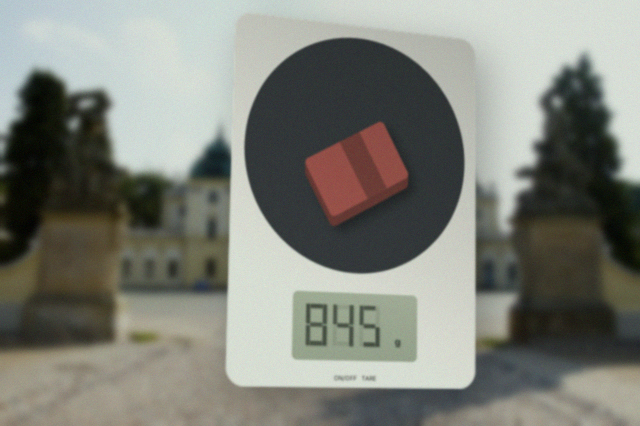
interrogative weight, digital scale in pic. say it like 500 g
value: 845 g
